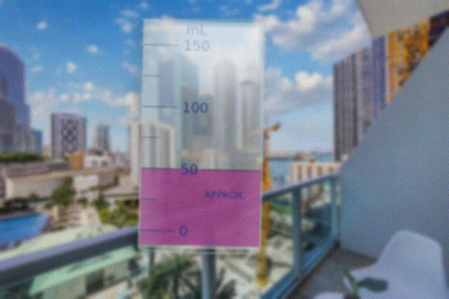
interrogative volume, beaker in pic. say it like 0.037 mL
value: 50 mL
